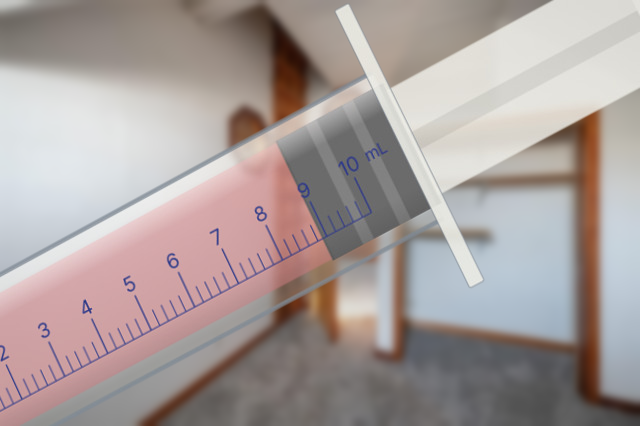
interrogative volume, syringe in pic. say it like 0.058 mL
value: 8.9 mL
